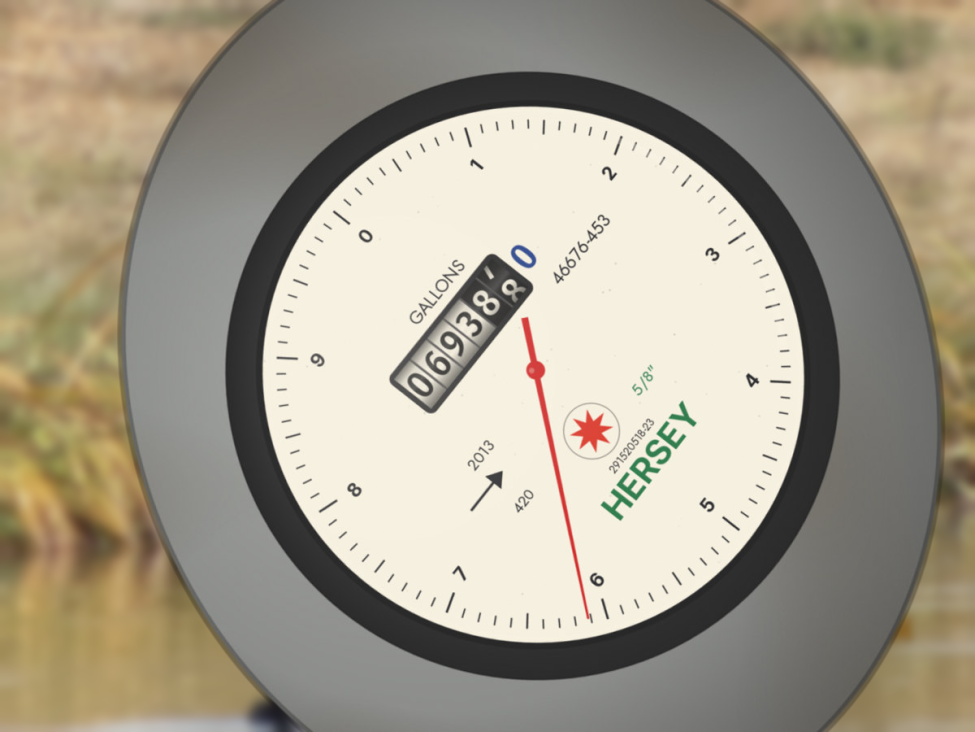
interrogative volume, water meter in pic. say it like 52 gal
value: 693876.1 gal
